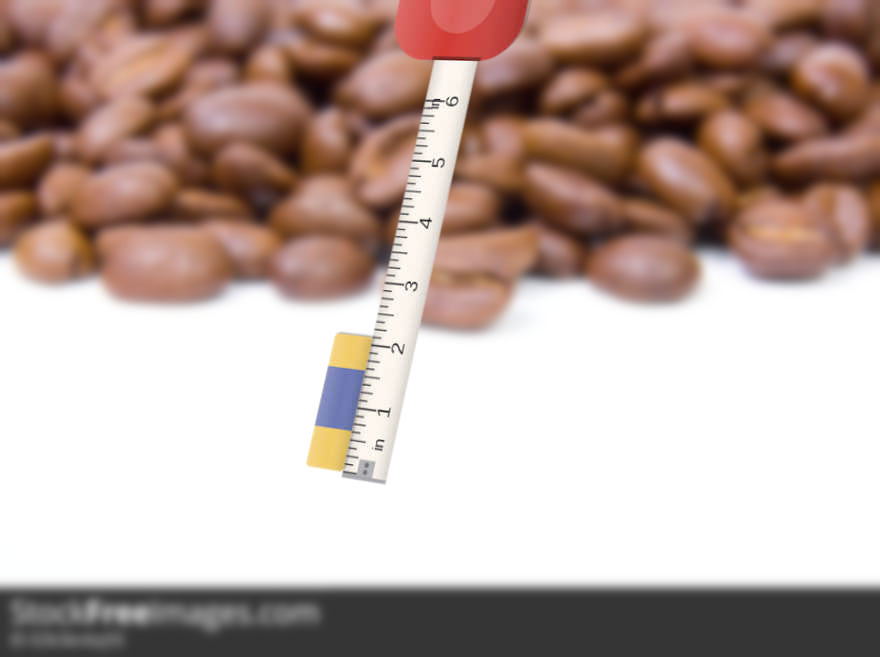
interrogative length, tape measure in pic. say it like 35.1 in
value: 2.125 in
